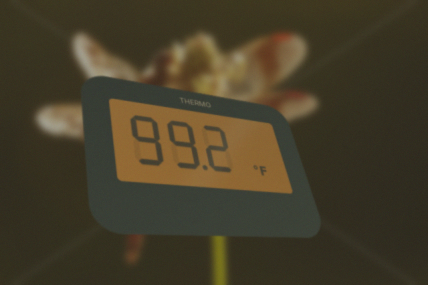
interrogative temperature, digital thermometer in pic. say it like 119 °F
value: 99.2 °F
